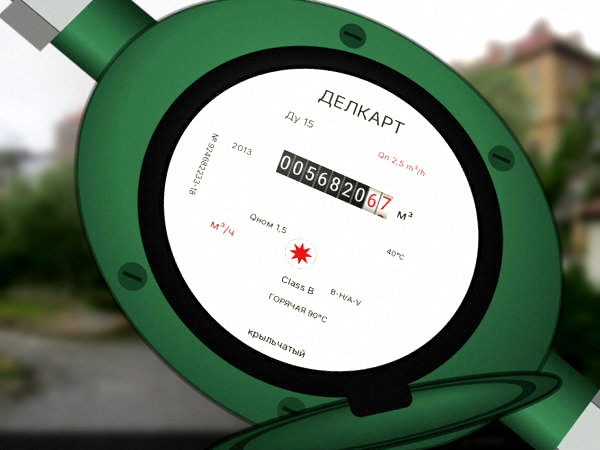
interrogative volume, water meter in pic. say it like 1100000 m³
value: 56820.67 m³
